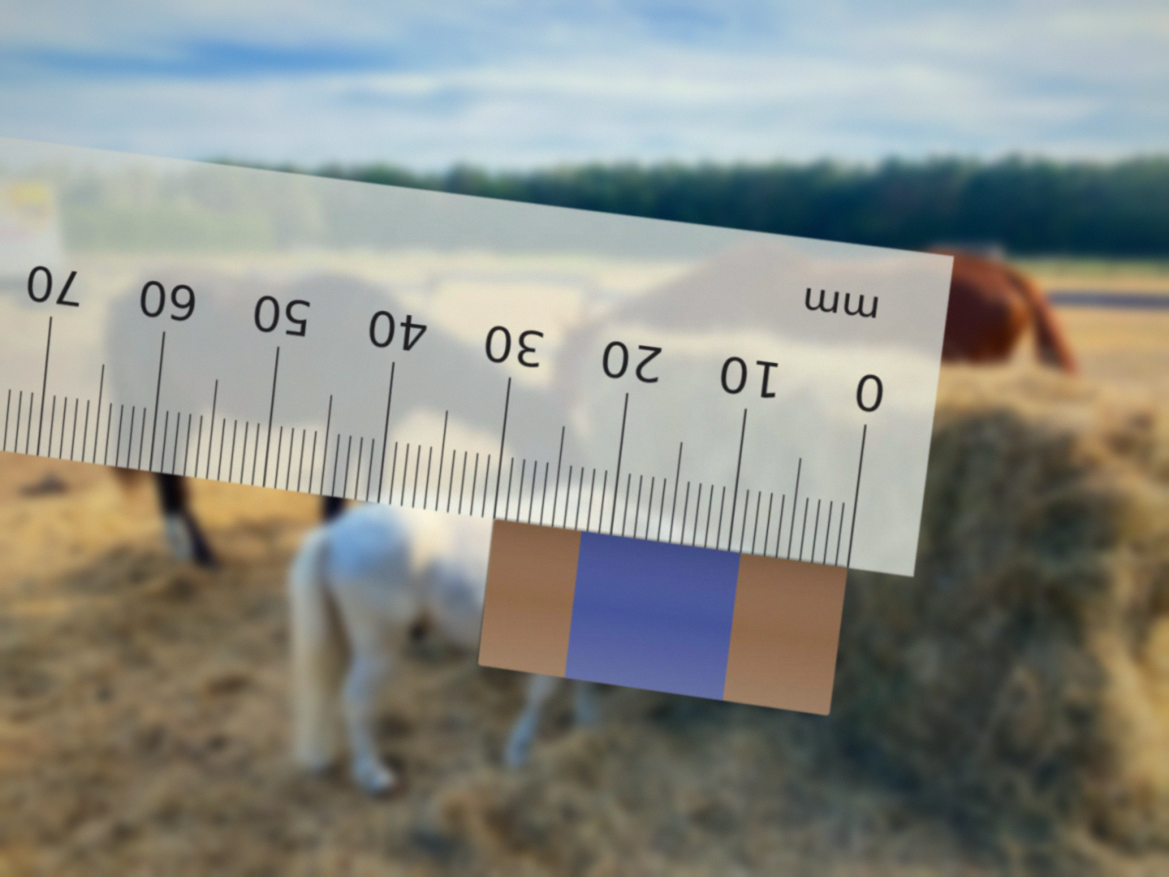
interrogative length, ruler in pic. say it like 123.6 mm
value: 30 mm
